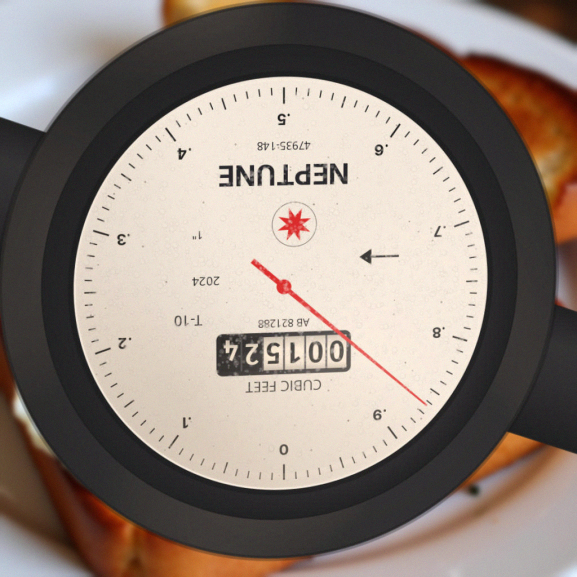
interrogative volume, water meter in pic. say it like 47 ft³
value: 1523.86 ft³
